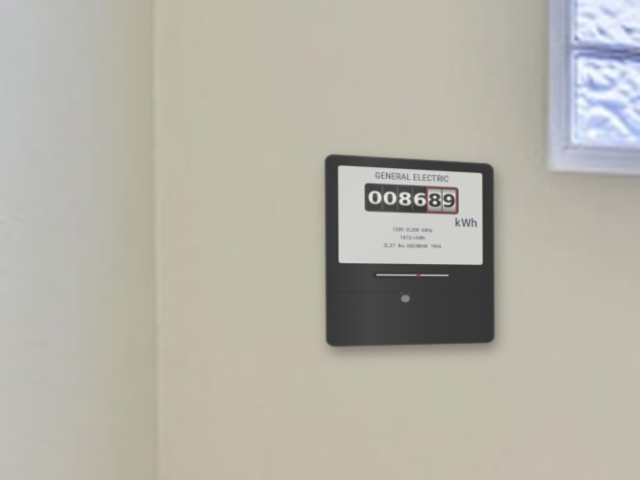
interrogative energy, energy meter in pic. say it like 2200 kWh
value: 86.89 kWh
